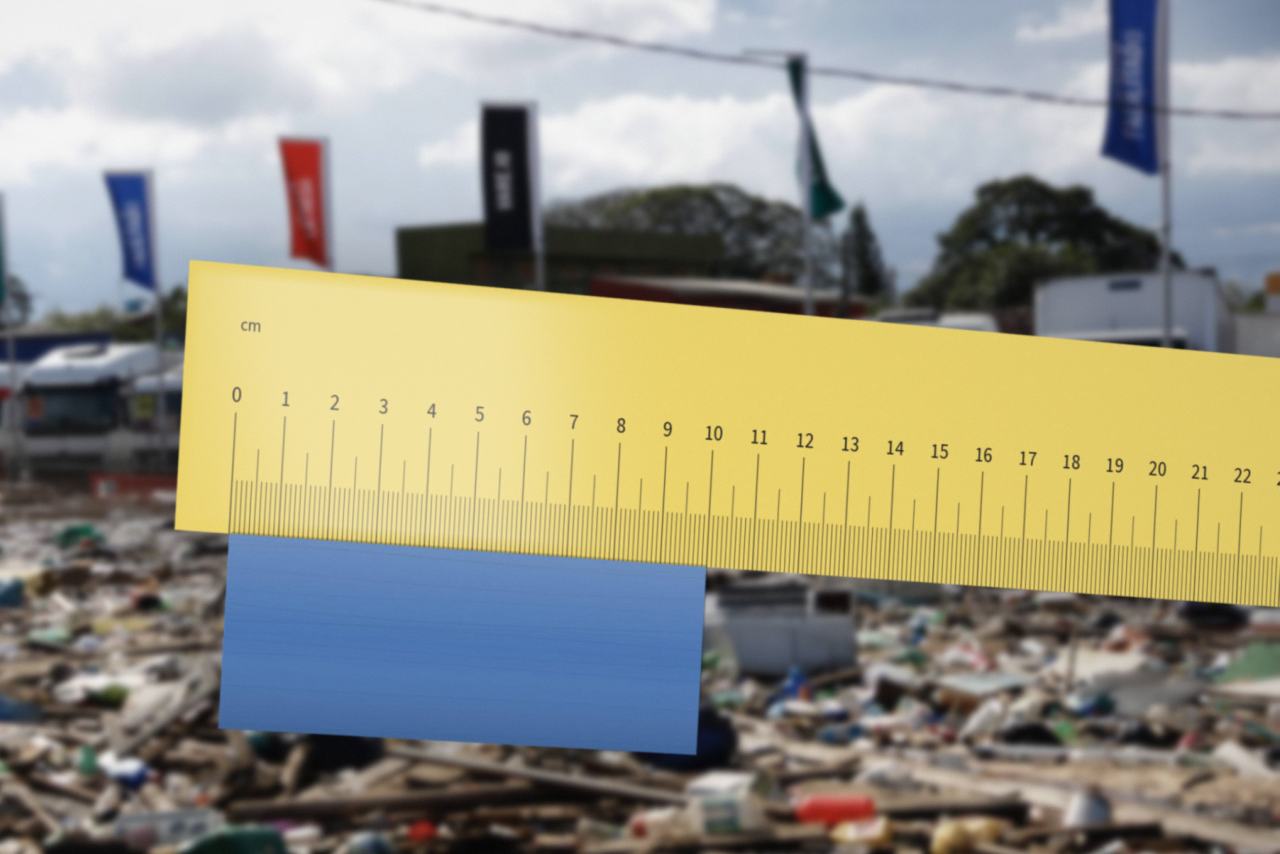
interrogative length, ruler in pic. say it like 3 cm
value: 10 cm
